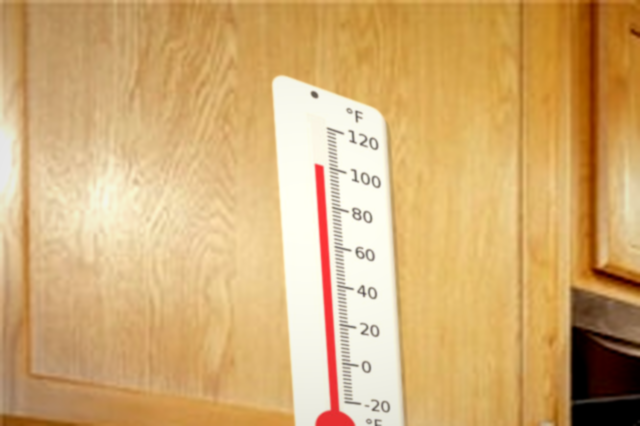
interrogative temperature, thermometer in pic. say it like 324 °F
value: 100 °F
